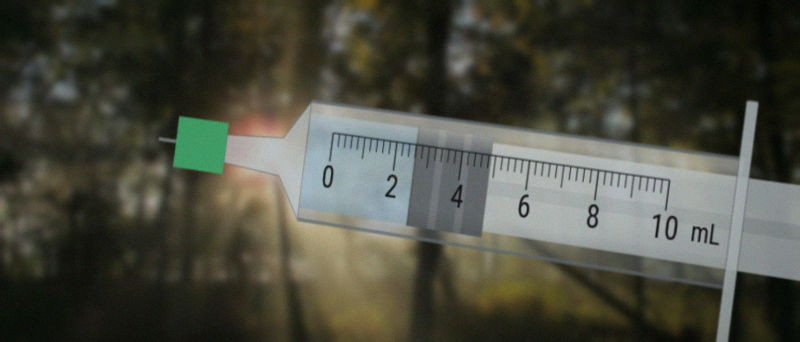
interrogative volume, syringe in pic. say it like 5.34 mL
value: 2.6 mL
